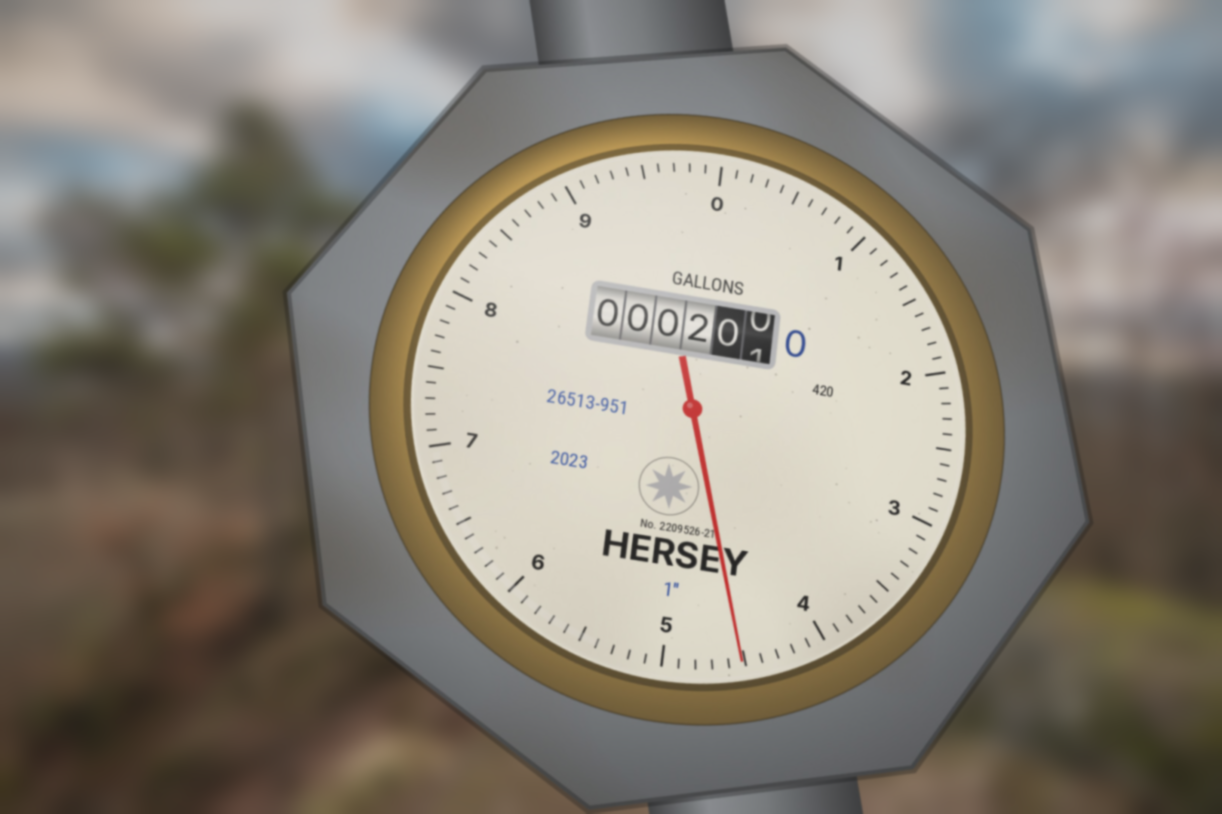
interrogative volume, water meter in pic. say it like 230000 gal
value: 2004.5 gal
